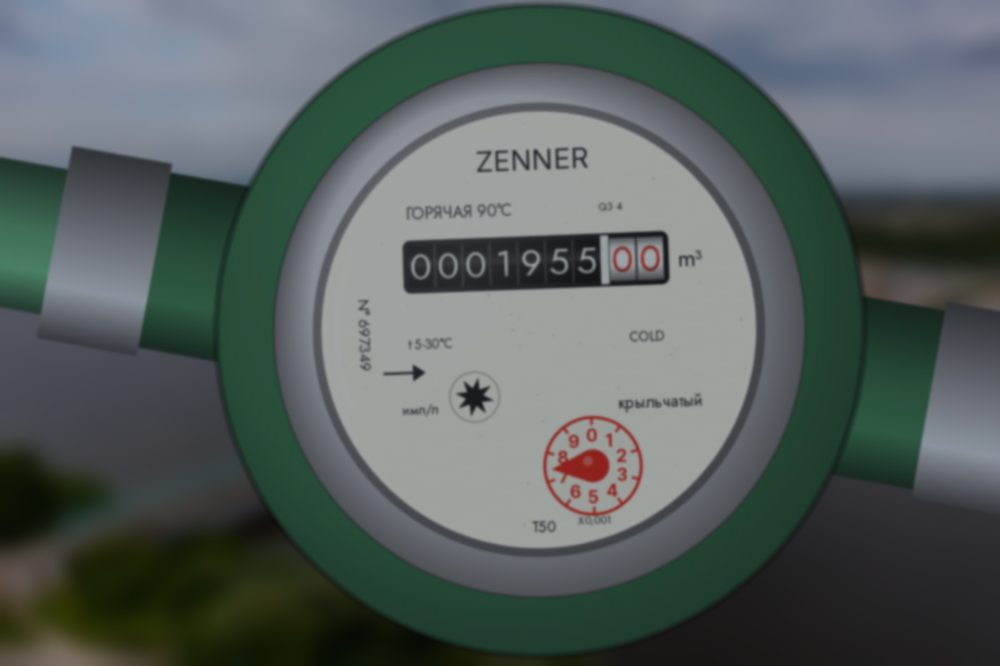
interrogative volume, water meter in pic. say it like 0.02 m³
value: 1955.007 m³
